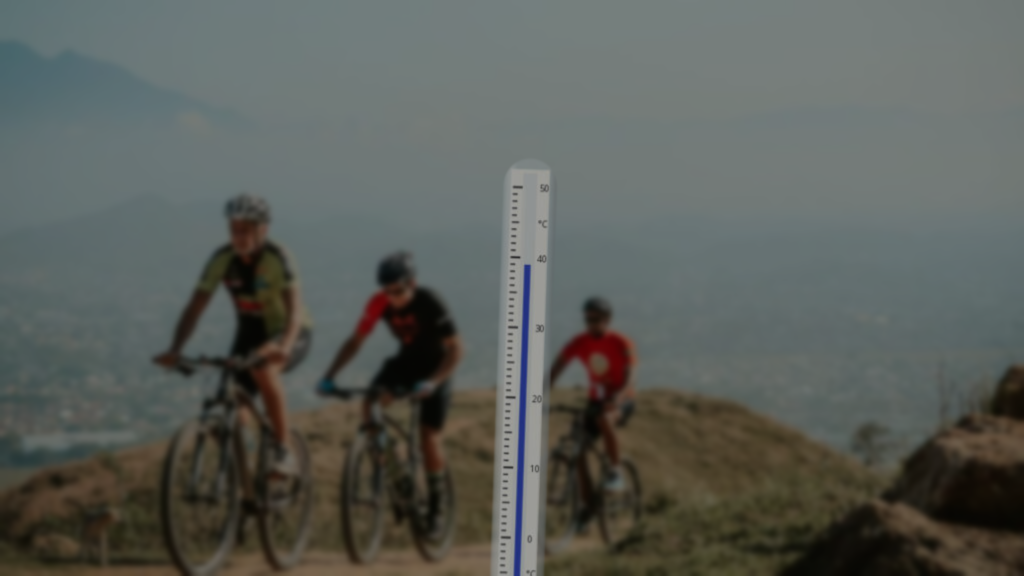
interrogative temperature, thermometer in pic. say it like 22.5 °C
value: 39 °C
